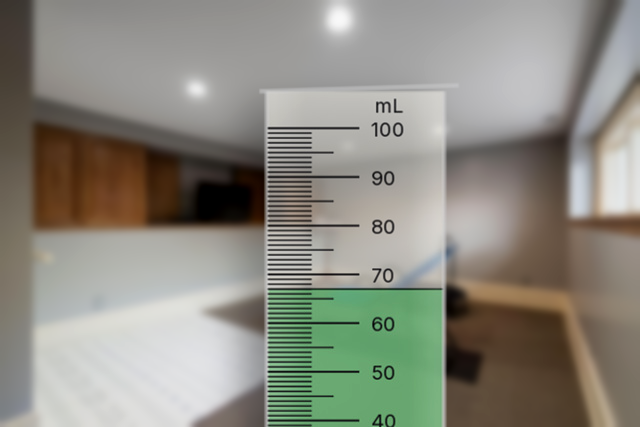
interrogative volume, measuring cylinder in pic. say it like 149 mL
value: 67 mL
